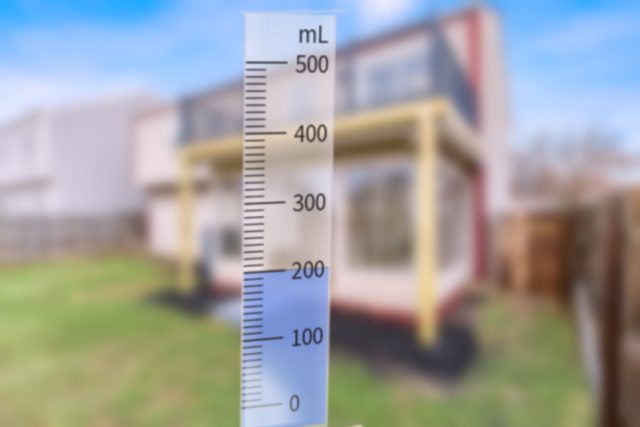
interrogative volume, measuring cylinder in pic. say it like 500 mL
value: 200 mL
